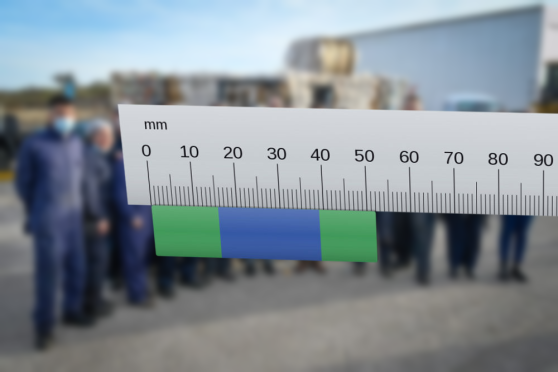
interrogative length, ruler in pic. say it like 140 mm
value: 52 mm
